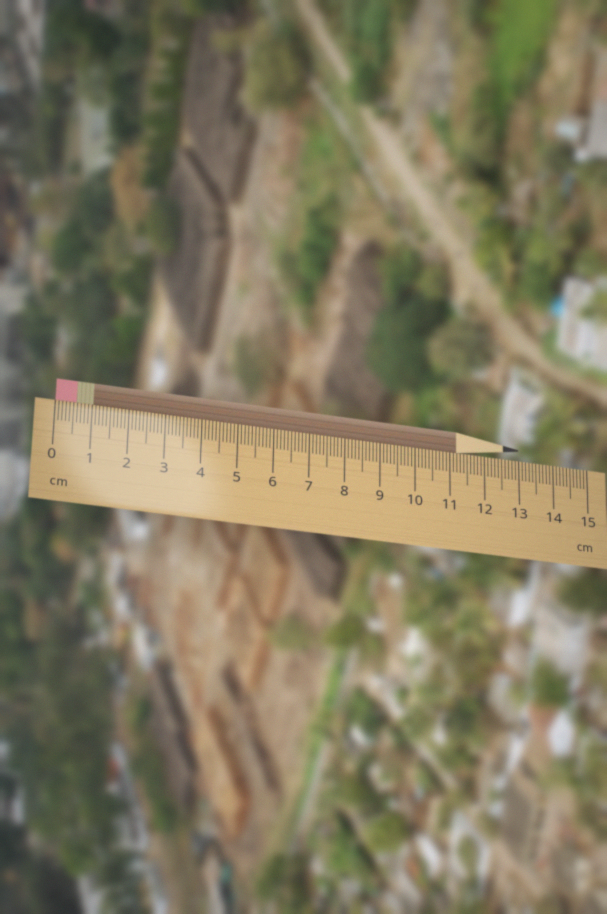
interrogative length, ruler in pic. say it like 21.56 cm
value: 13 cm
